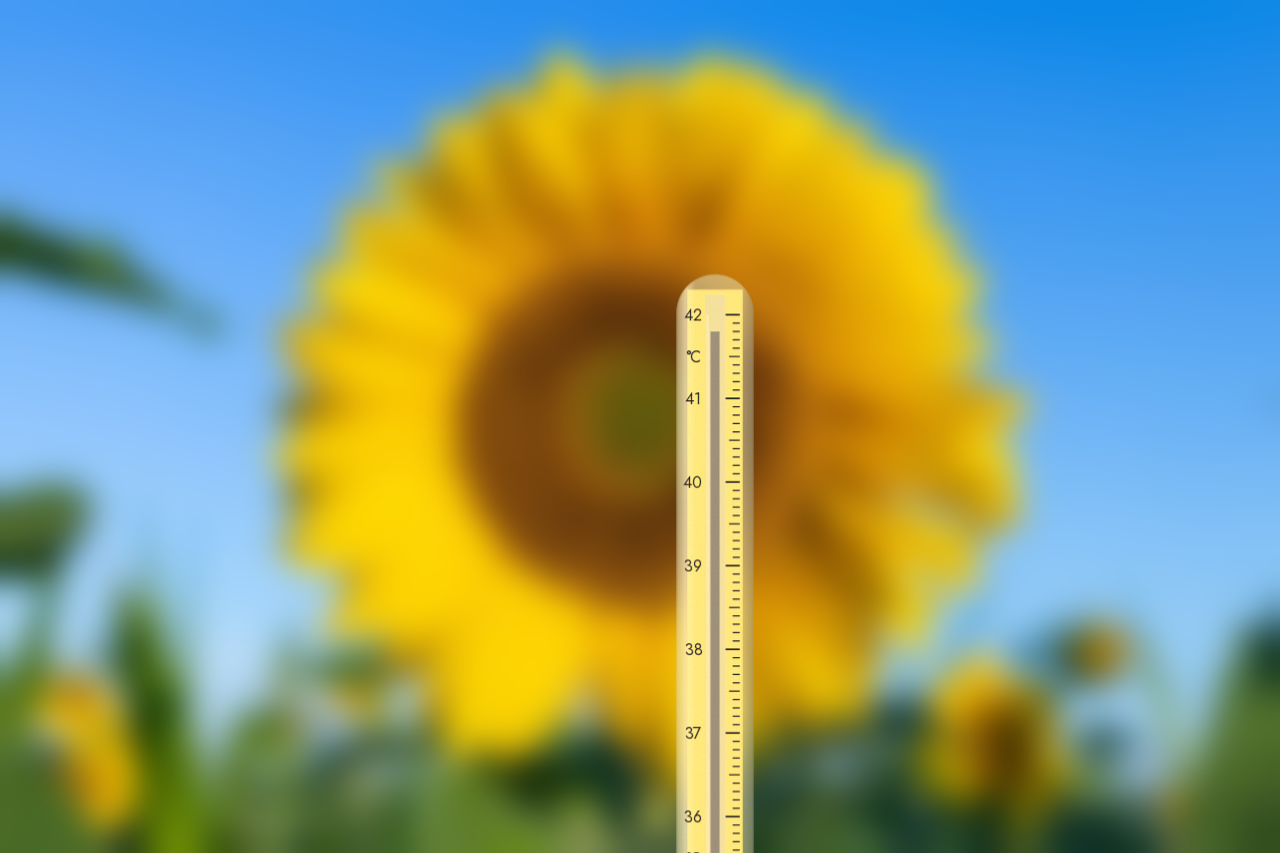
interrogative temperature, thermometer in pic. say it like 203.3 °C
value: 41.8 °C
